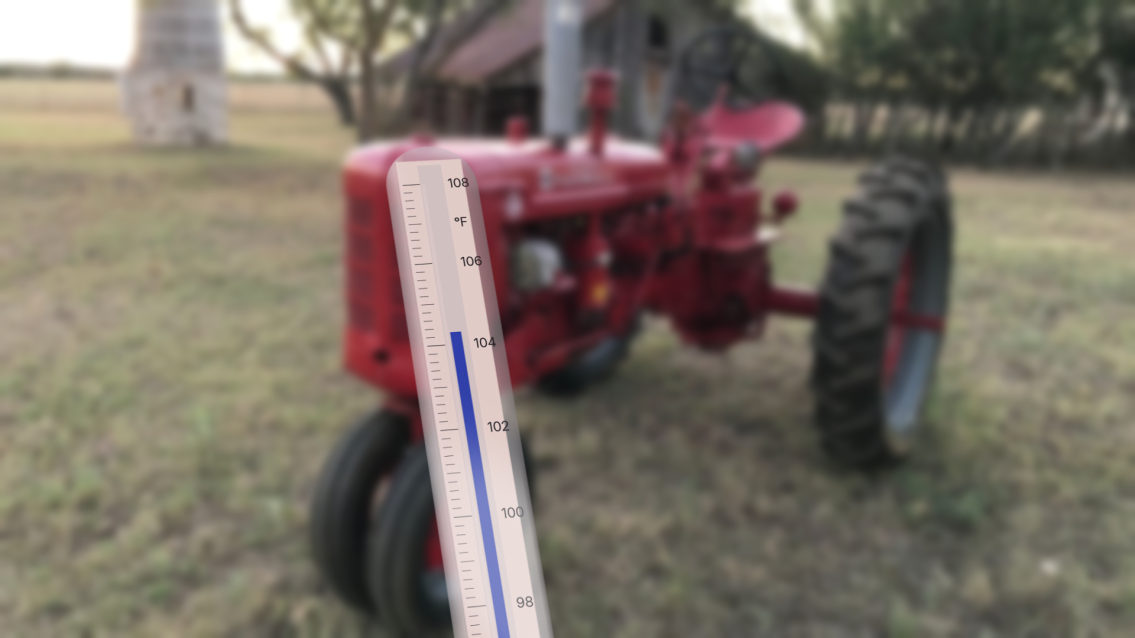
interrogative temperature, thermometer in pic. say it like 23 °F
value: 104.3 °F
